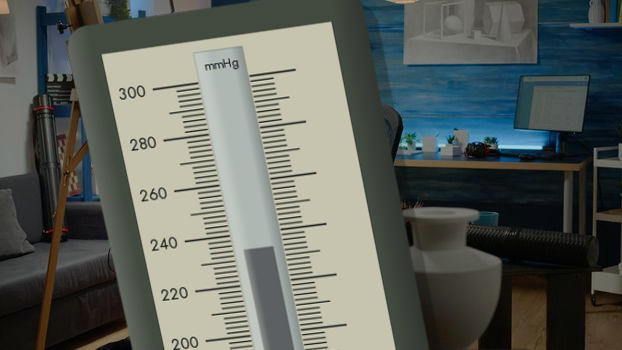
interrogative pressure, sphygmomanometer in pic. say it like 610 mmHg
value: 234 mmHg
